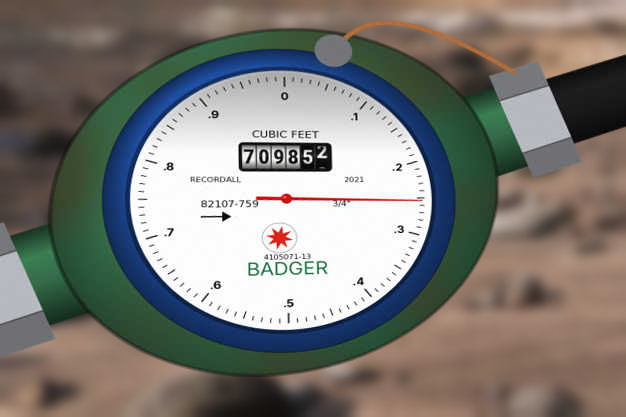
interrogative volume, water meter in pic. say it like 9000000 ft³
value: 709852.25 ft³
